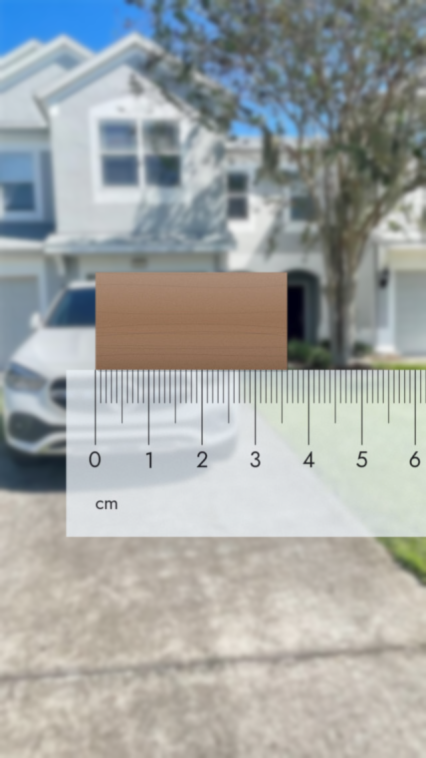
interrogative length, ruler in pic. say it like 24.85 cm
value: 3.6 cm
